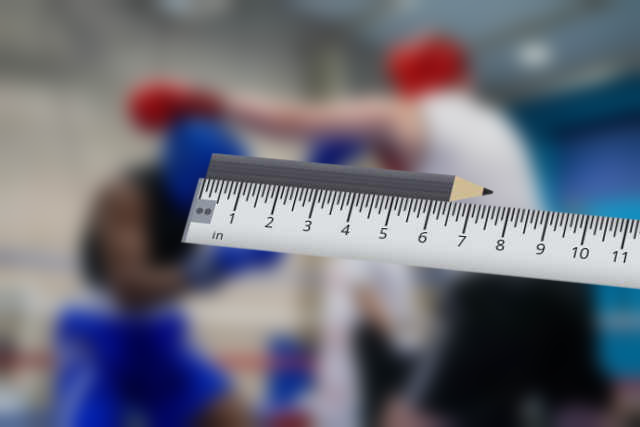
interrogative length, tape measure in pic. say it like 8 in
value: 7.5 in
